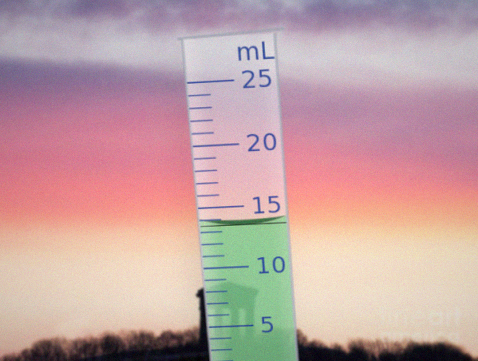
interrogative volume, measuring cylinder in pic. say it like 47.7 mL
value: 13.5 mL
